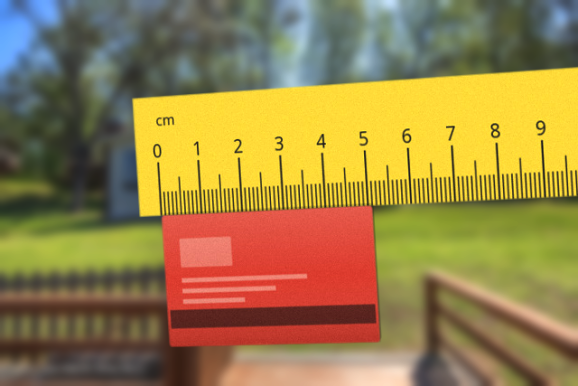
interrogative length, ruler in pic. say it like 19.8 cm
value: 5.1 cm
